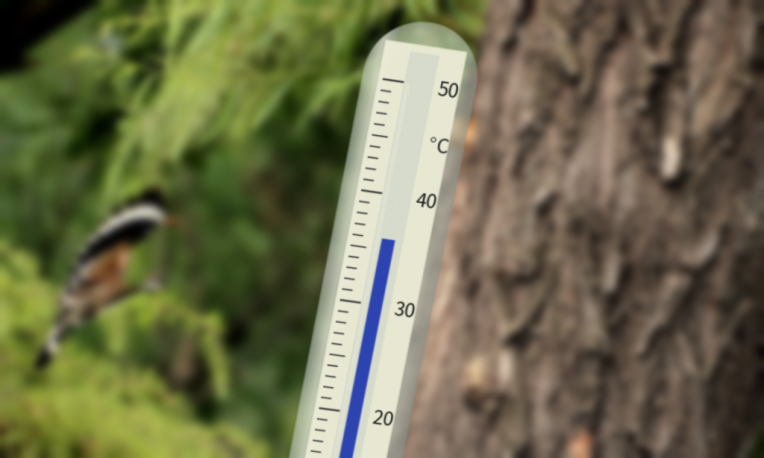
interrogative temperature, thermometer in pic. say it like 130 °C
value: 36 °C
